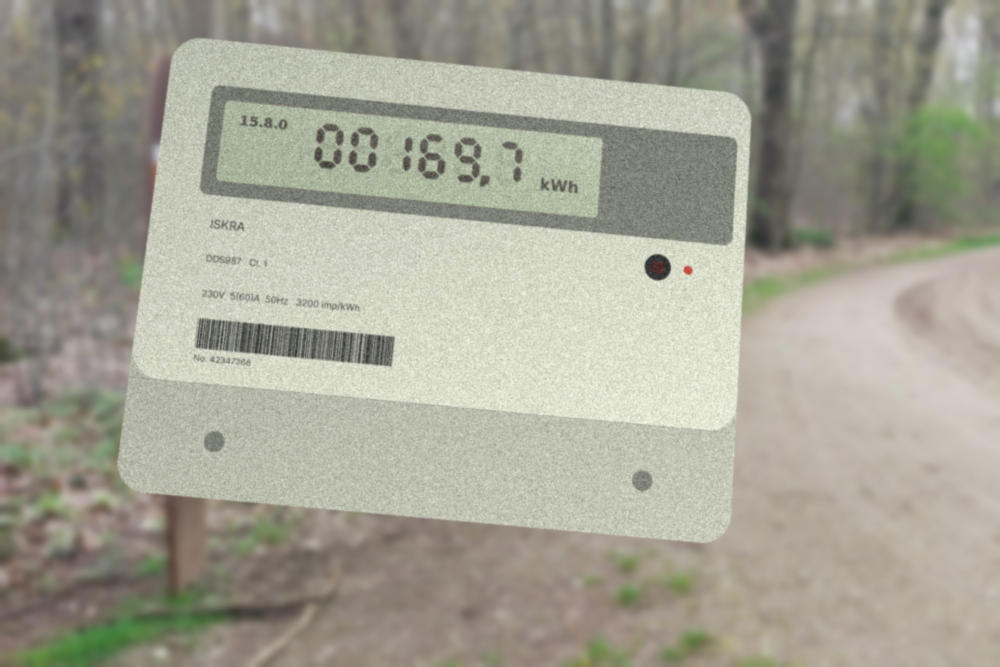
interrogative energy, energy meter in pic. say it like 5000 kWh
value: 169.7 kWh
